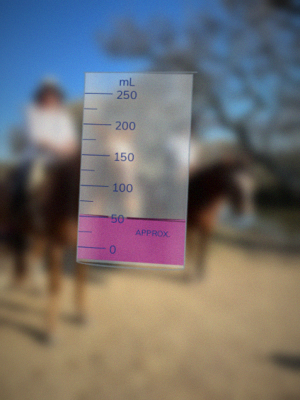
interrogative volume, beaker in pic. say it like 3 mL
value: 50 mL
